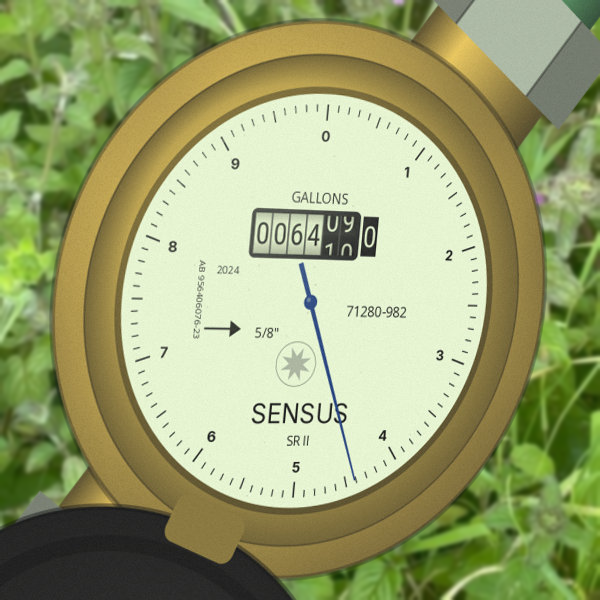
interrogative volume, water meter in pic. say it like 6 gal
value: 64094.4 gal
